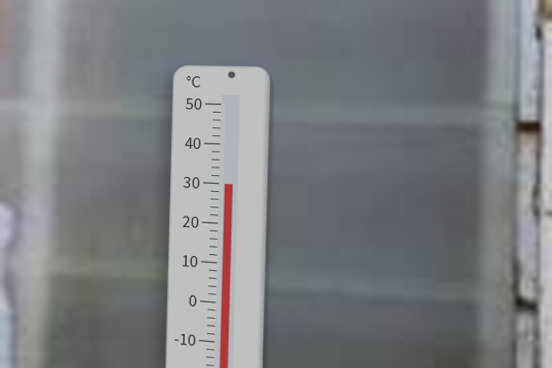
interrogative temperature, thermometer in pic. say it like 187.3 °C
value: 30 °C
